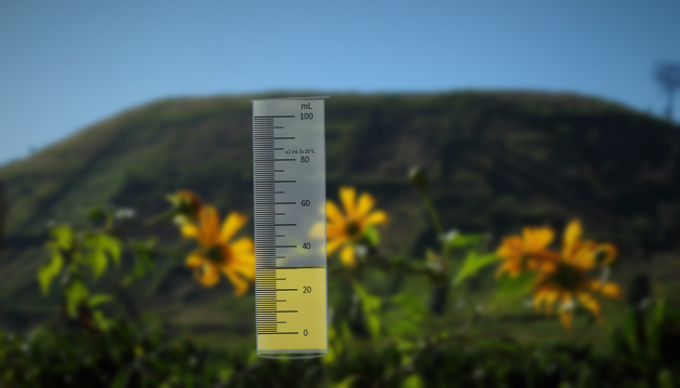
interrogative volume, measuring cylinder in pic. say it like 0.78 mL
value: 30 mL
